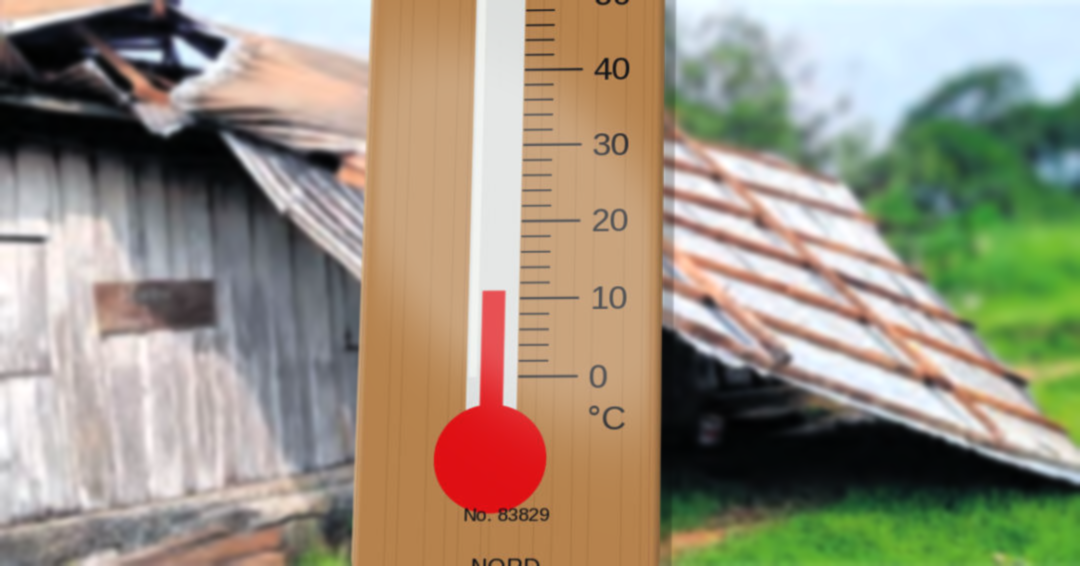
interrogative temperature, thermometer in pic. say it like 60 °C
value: 11 °C
